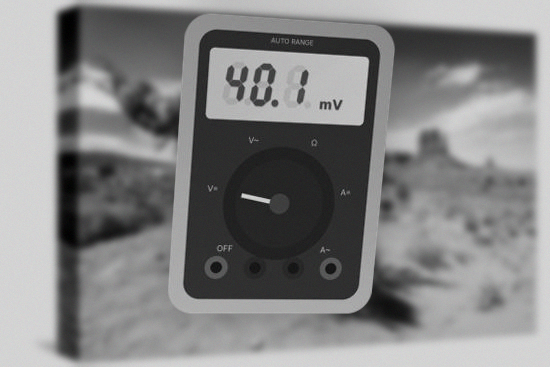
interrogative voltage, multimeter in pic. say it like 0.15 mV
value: 40.1 mV
